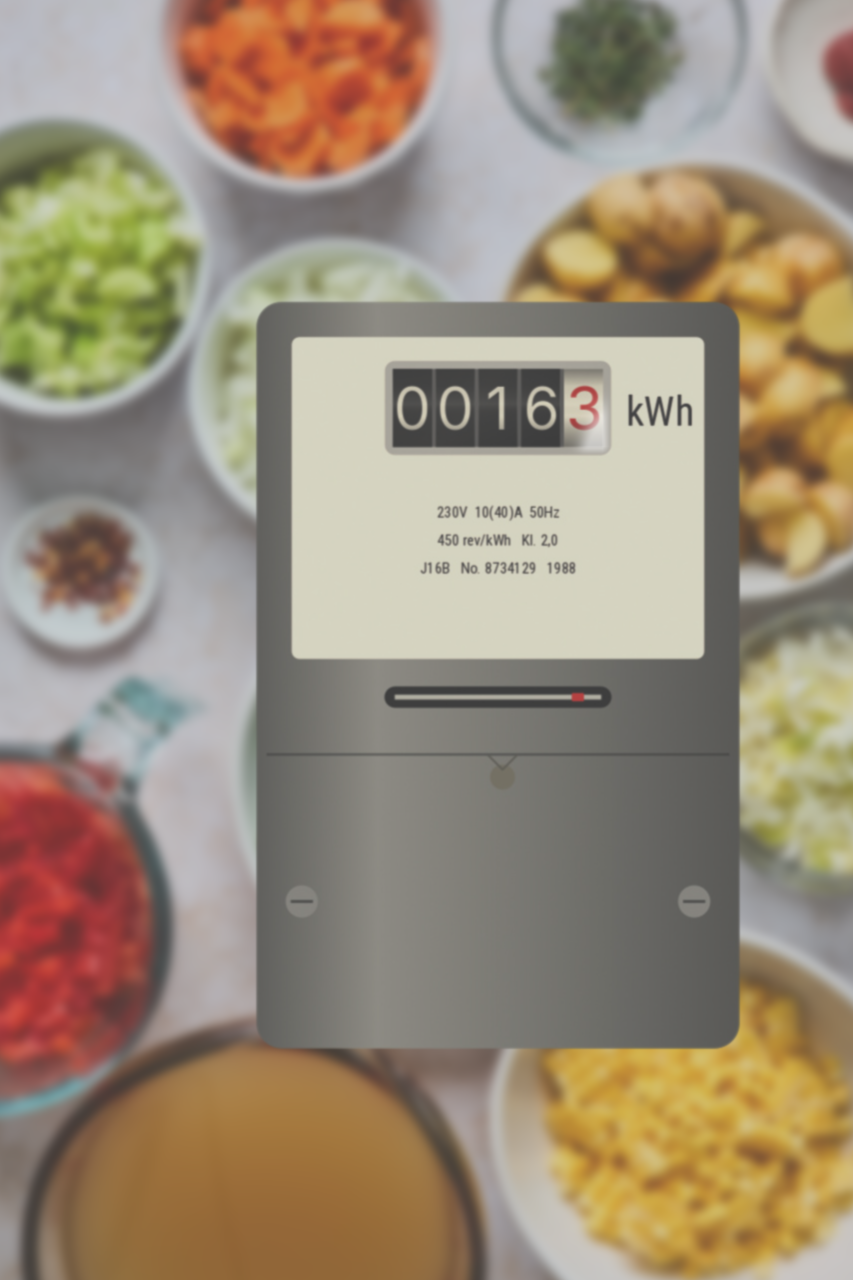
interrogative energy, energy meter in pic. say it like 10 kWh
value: 16.3 kWh
